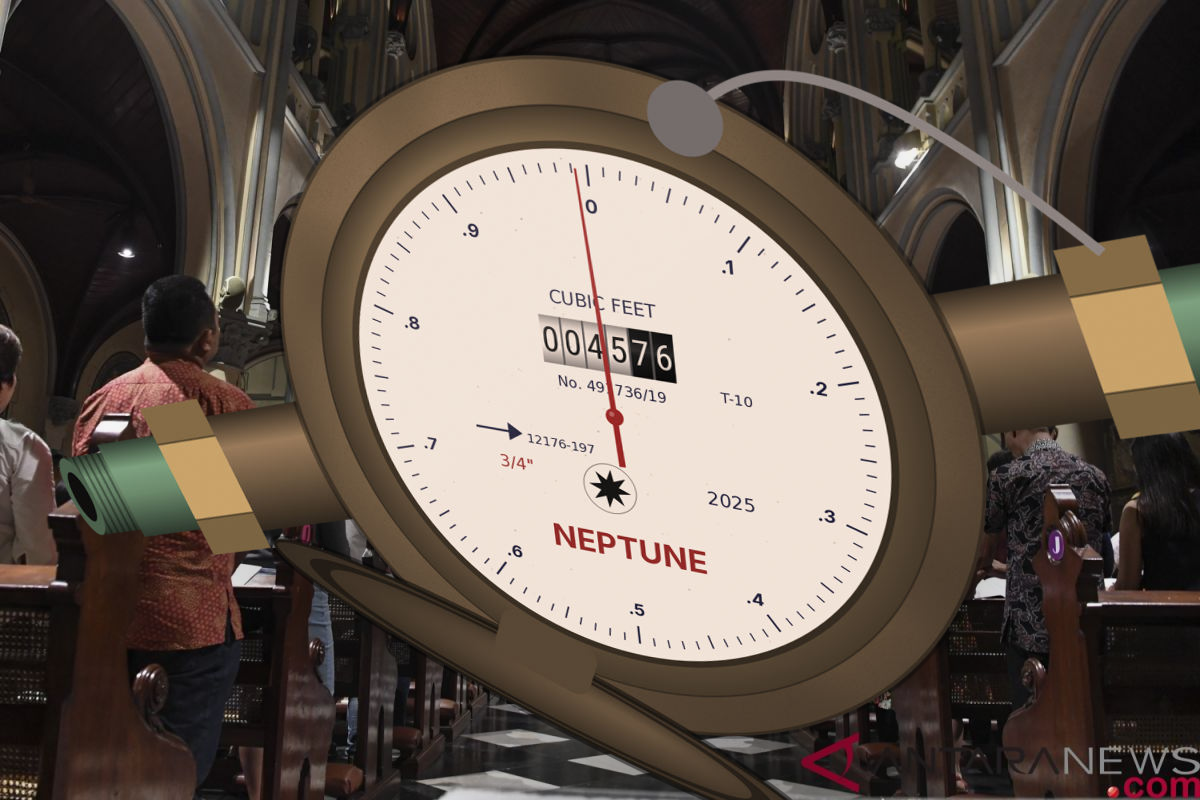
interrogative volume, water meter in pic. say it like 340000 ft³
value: 4575.99 ft³
